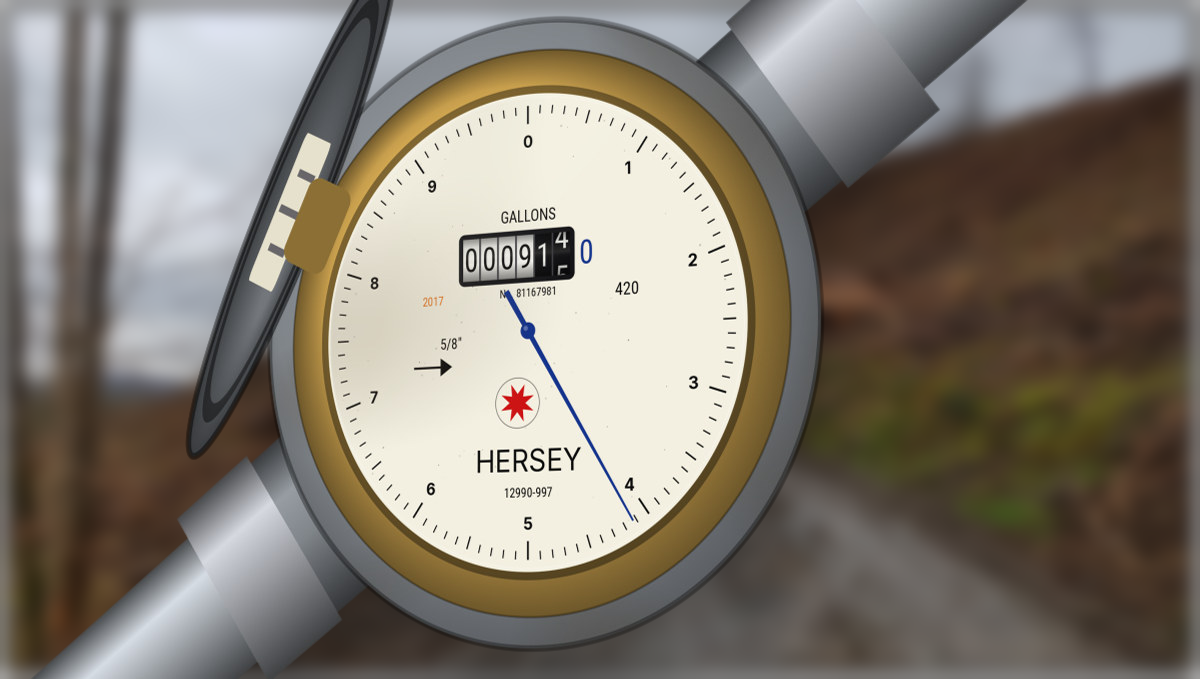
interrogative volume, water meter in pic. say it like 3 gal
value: 9144.1 gal
